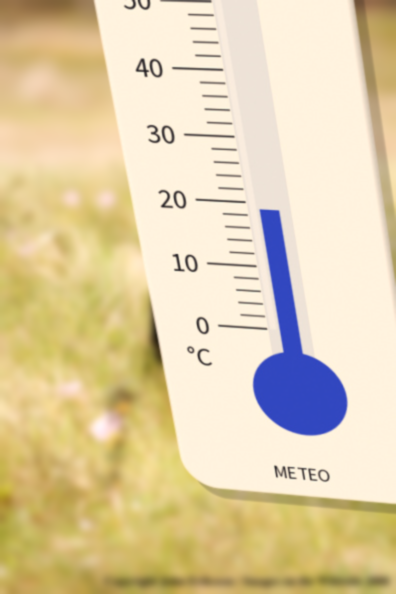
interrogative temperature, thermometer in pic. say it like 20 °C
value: 19 °C
